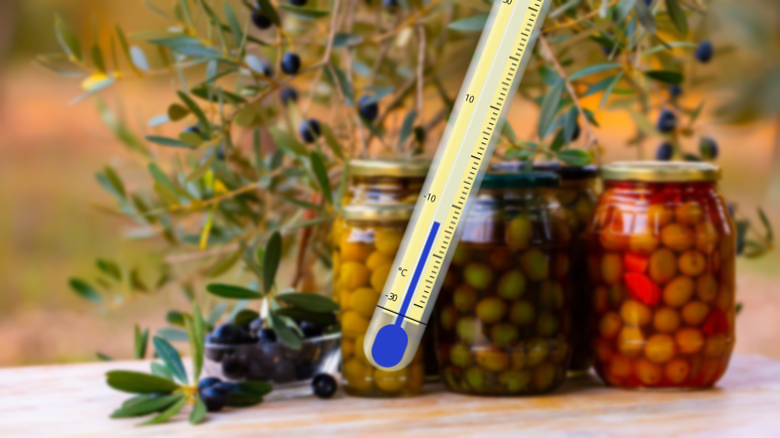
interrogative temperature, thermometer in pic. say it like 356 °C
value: -14 °C
